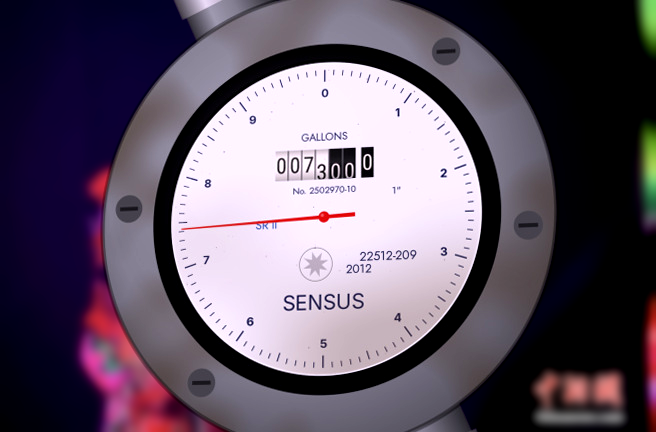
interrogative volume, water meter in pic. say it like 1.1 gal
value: 72997.4 gal
